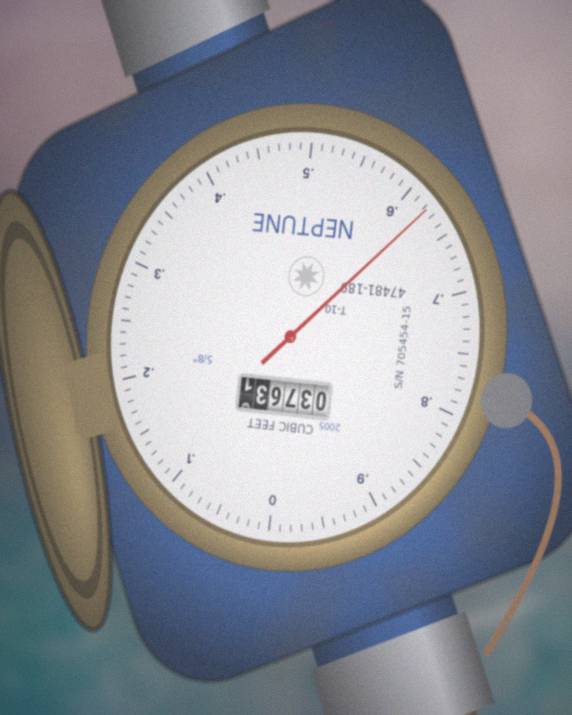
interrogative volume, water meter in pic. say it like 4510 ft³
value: 37630.62 ft³
